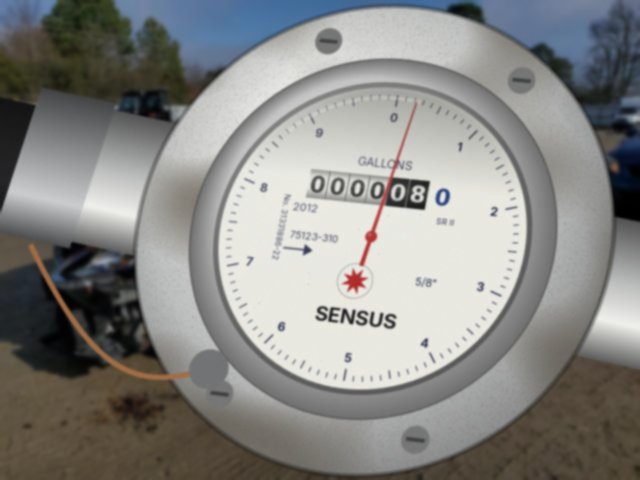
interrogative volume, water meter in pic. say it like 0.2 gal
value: 80.2 gal
